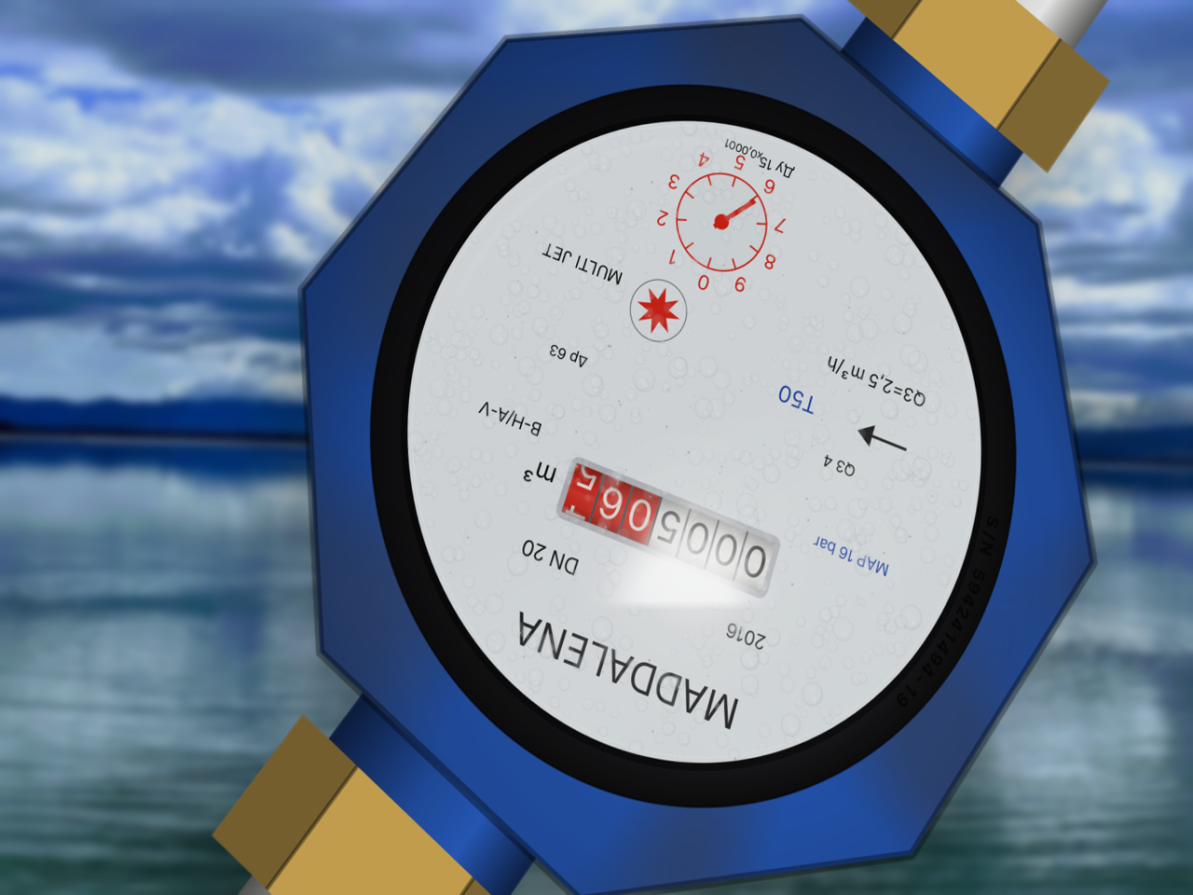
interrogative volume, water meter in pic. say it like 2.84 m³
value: 5.0646 m³
